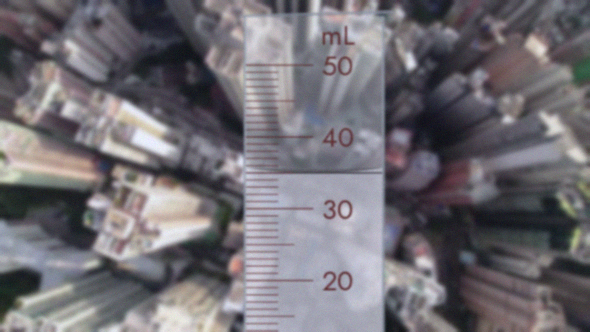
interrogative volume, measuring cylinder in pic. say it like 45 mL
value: 35 mL
